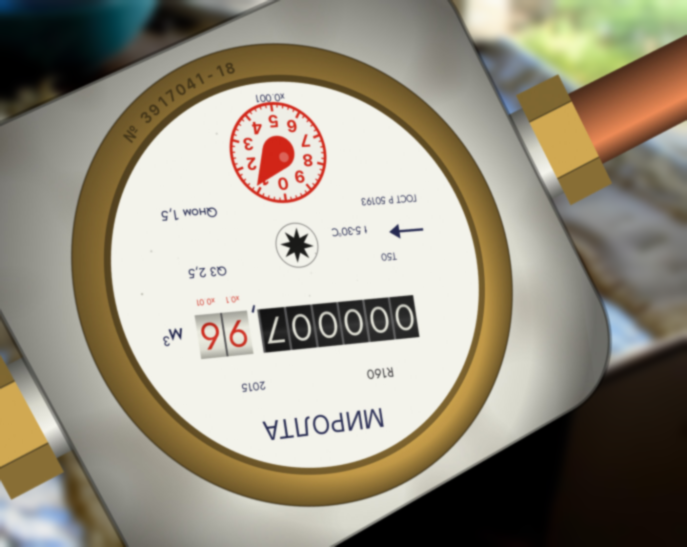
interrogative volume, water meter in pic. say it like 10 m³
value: 7.961 m³
